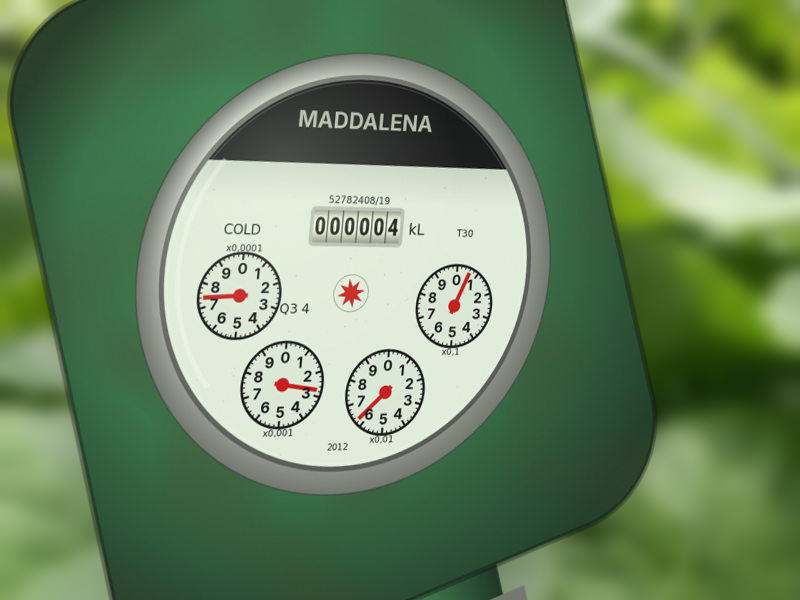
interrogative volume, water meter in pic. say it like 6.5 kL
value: 4.0627 kL
